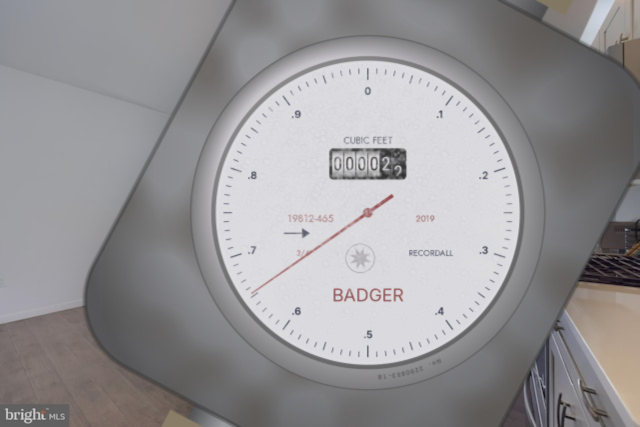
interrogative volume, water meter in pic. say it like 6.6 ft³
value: 21.65 ft³
